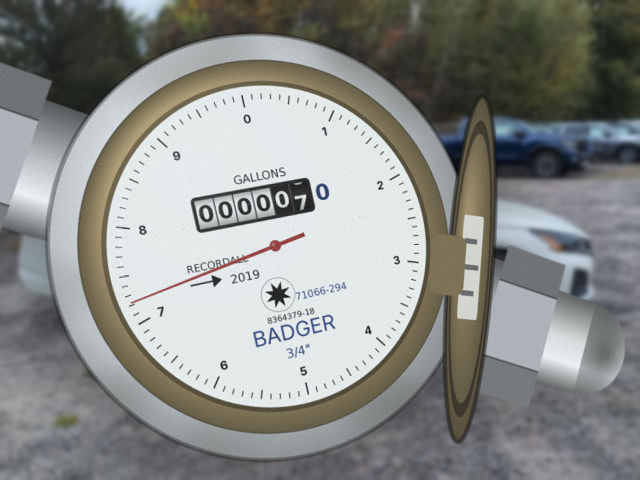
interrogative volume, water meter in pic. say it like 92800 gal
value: 67.2 gal
